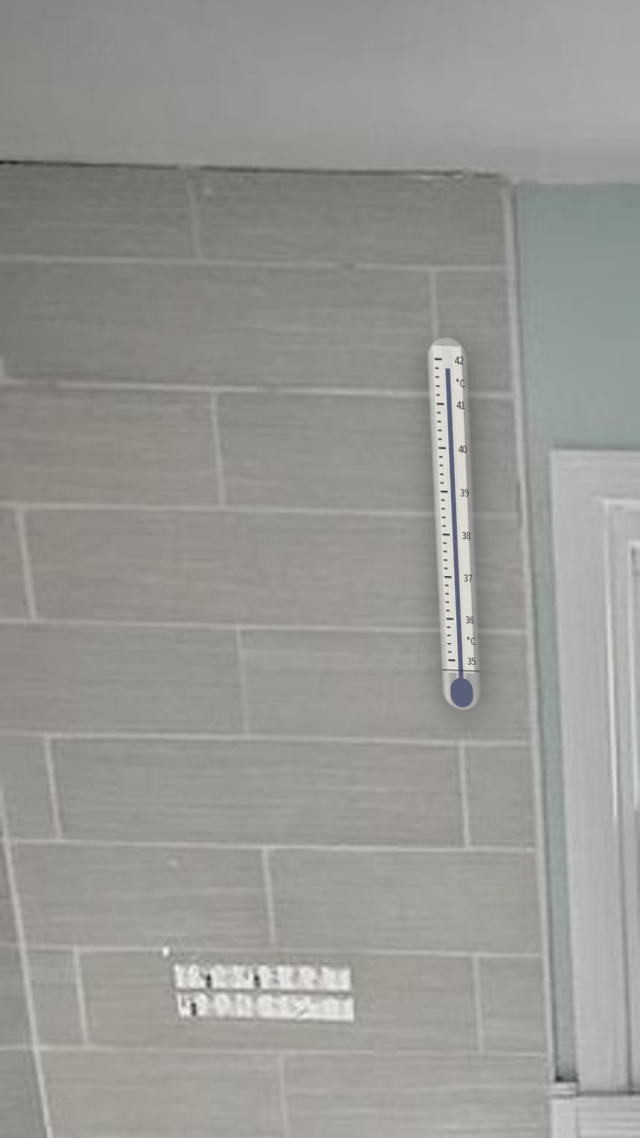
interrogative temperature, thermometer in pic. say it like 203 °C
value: 41.8 °C
